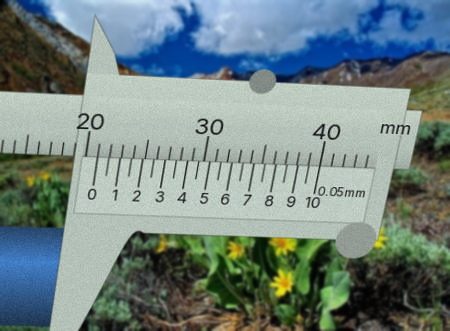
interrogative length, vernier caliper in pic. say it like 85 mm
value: 21.0 mm
